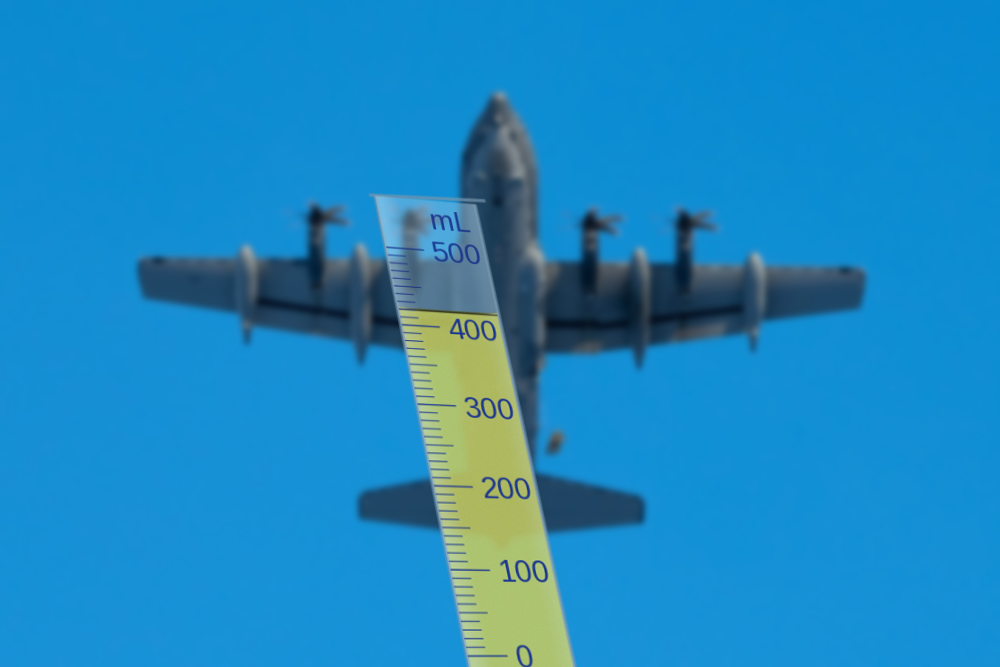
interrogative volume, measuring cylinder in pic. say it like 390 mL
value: 420 mL
